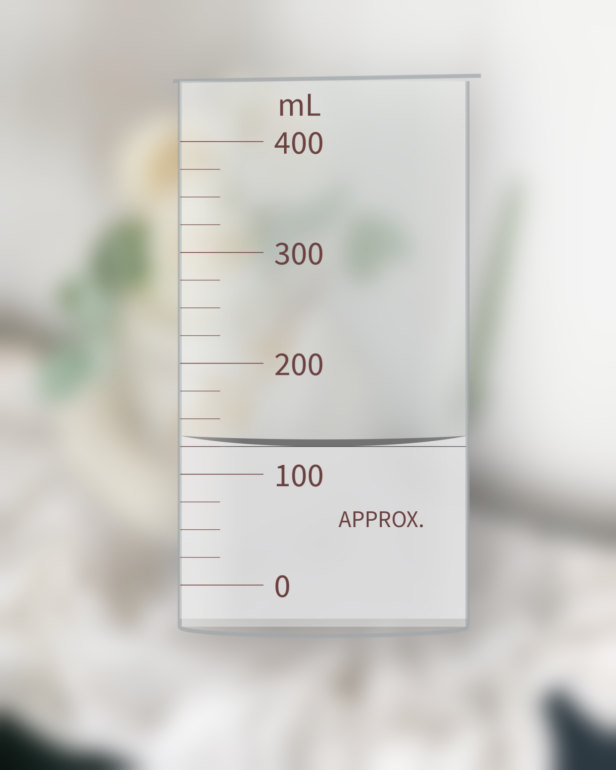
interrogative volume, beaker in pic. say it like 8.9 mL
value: 125 mL
